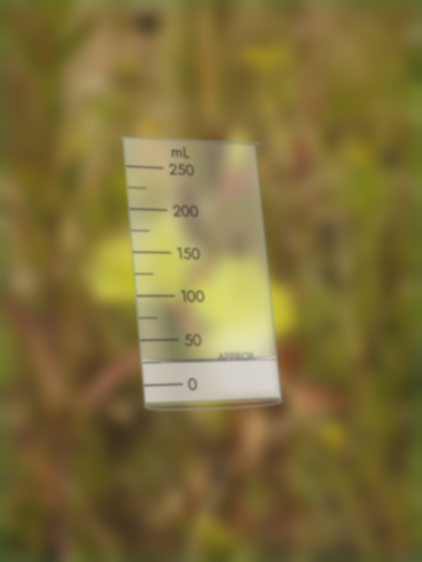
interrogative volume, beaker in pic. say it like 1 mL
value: 25 mL
